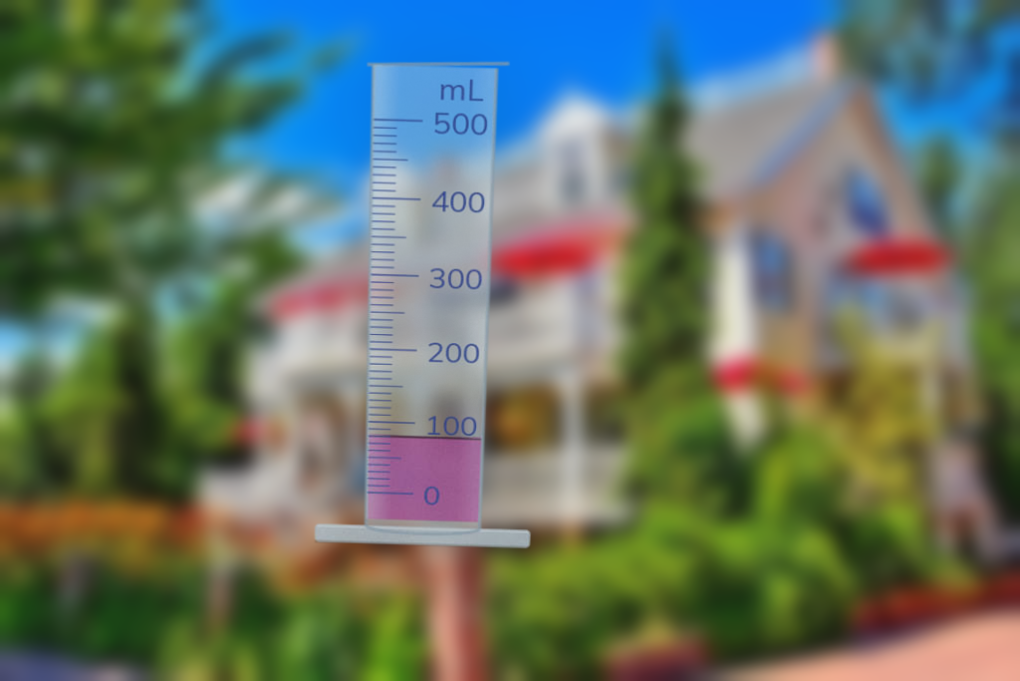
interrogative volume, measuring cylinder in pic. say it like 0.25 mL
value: 80 mL
